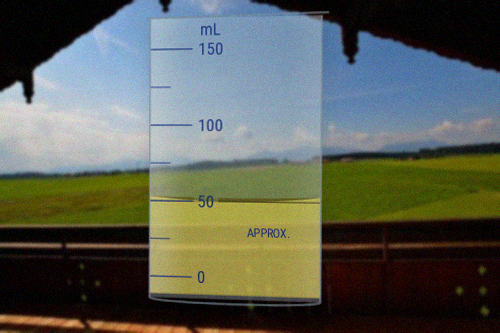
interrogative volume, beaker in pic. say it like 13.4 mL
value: 50 mL
